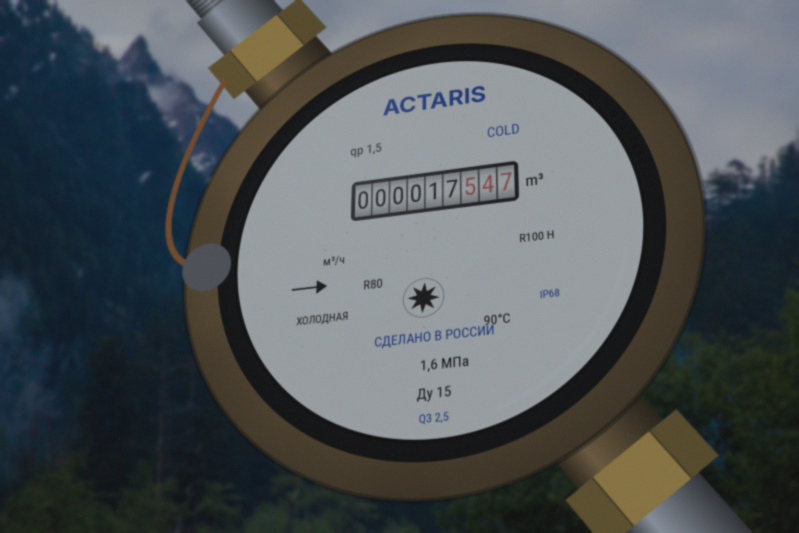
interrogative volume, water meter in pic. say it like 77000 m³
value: 17.547 m³
